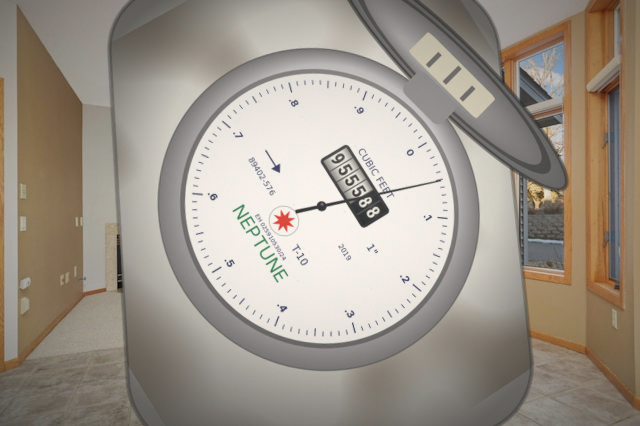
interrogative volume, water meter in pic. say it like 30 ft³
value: 955588.05 ft³
